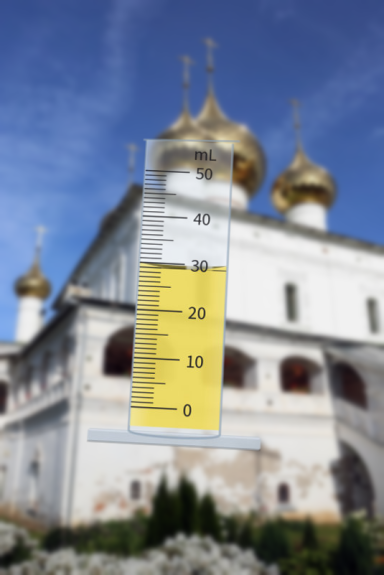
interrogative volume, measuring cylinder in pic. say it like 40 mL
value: 29 mL
